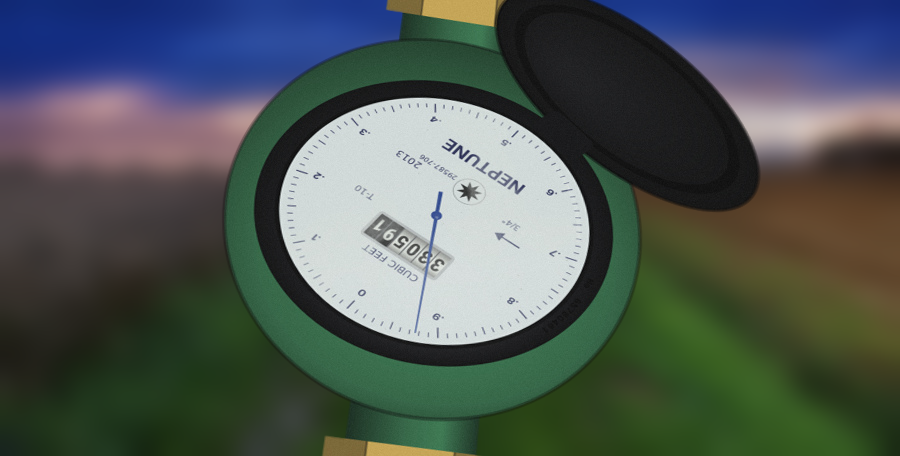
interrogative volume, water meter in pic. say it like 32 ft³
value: 330590.92 ft³
